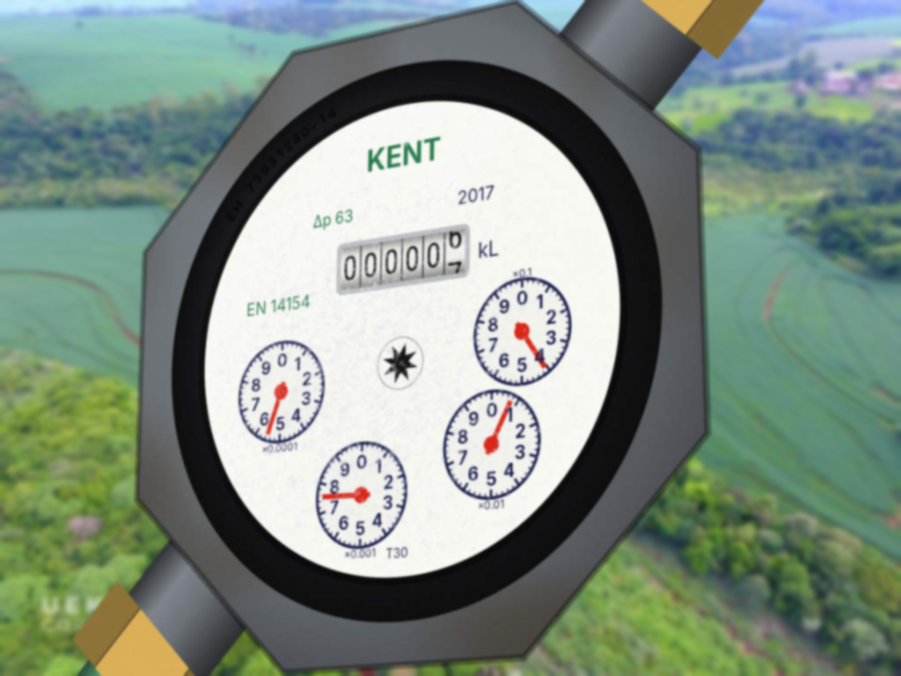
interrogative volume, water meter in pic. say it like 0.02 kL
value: 6.4075 kL
